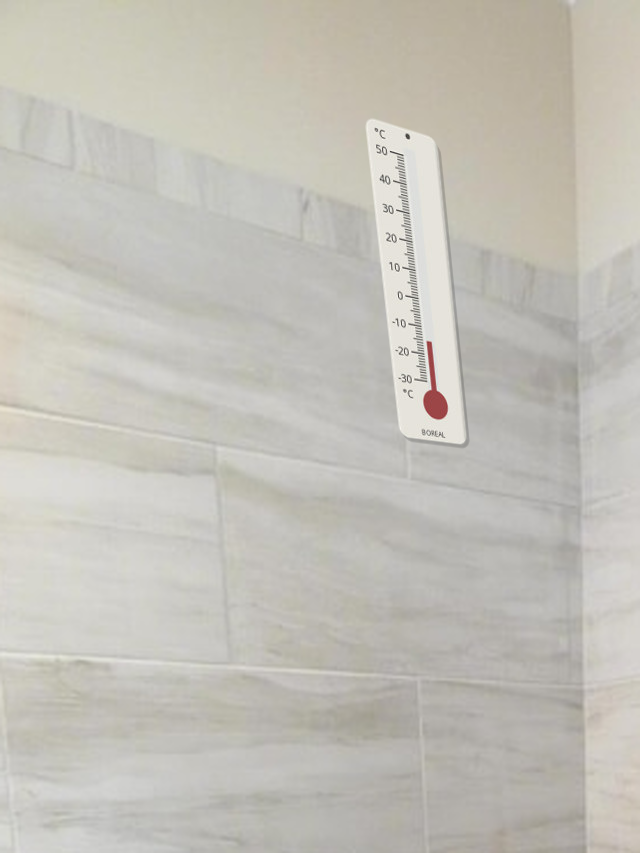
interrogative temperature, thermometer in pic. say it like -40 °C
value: -15 °C
